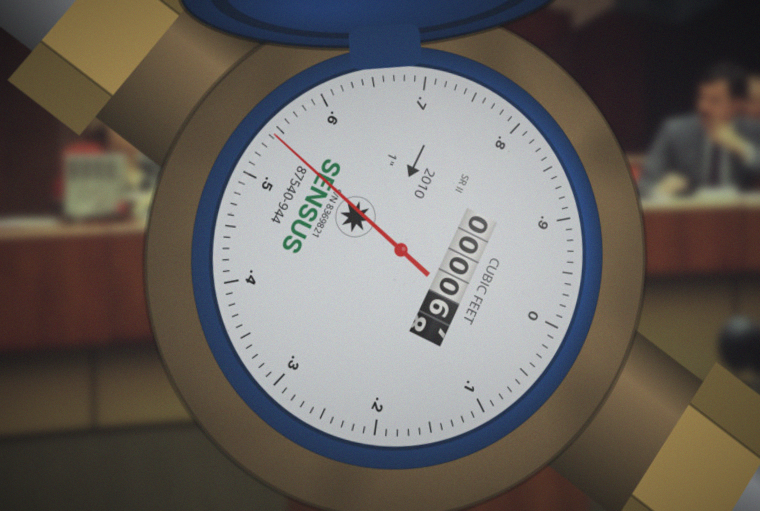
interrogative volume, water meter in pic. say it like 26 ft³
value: 67.54 ft³
